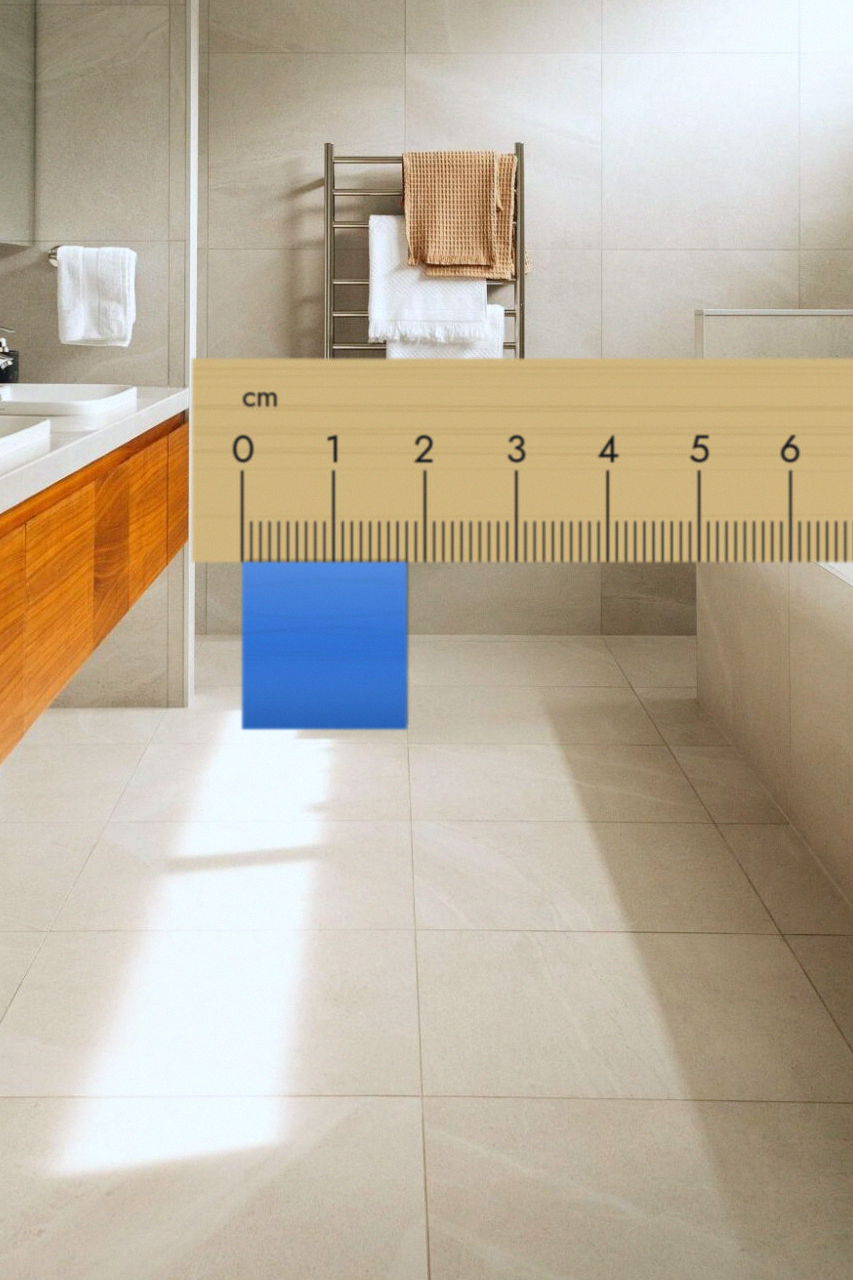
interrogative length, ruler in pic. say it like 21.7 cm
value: 1.8 cm
